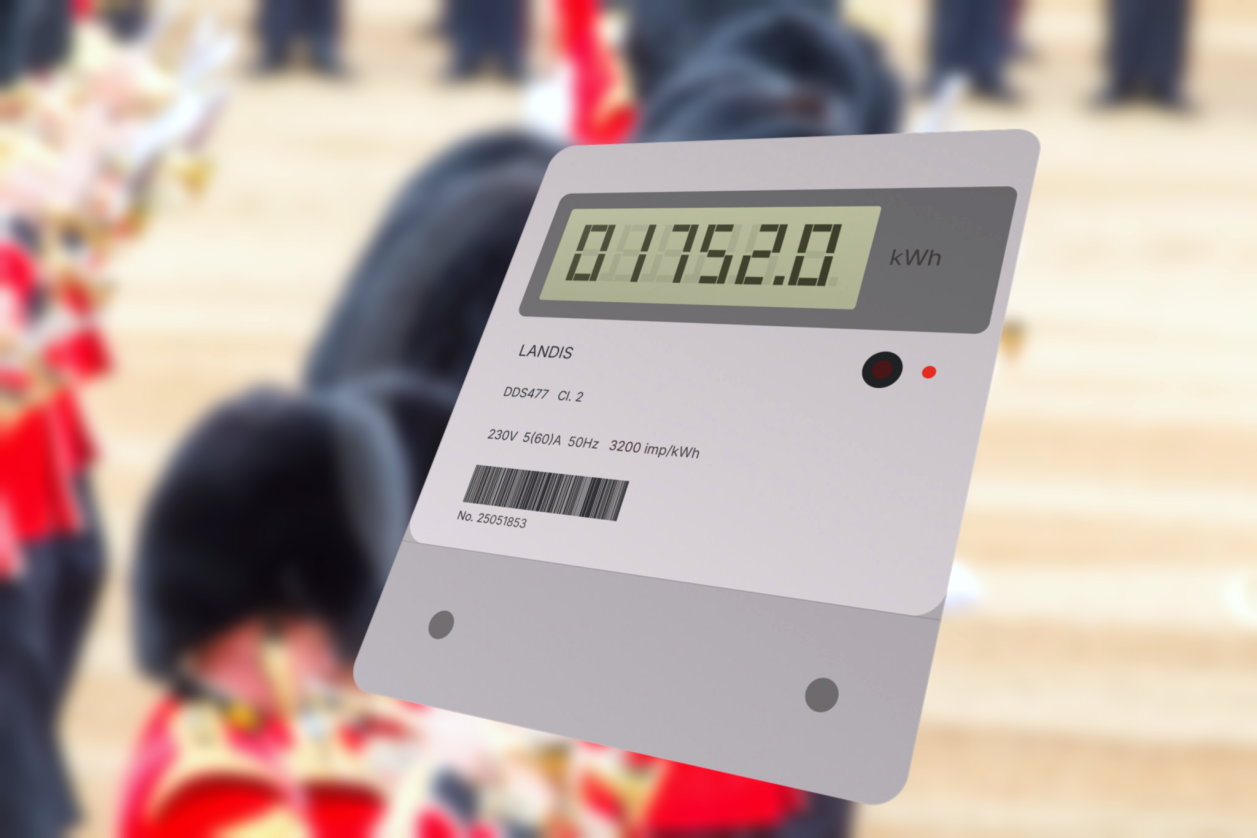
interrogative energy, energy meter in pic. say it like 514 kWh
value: 1752.0 kWh
